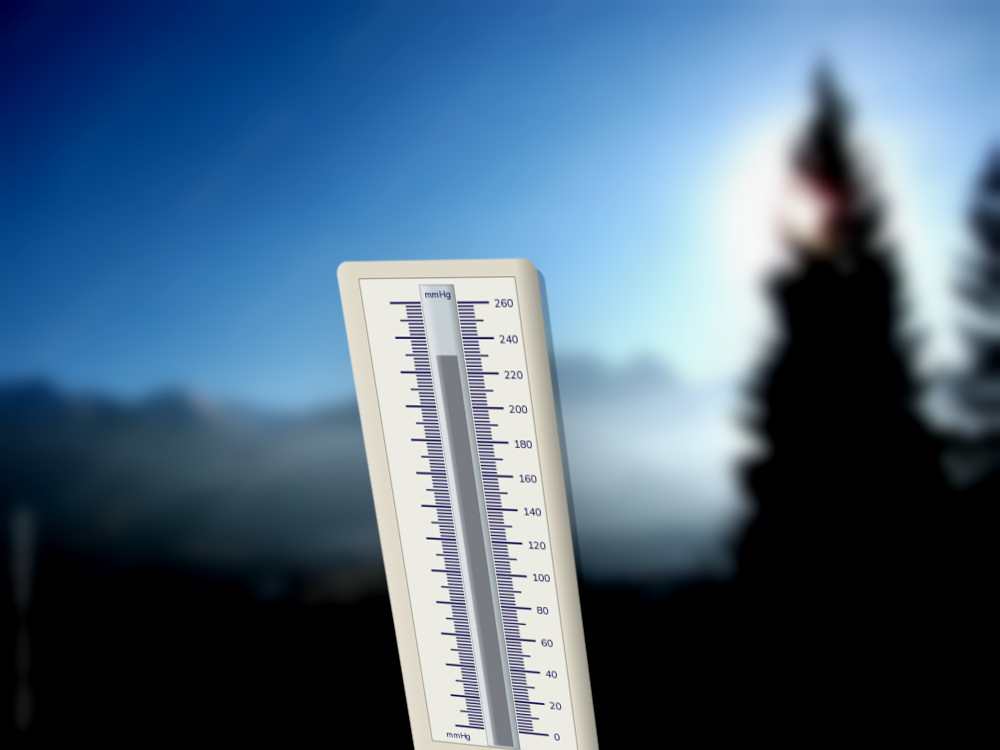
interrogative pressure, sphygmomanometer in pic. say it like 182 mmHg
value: 230 mmHg
